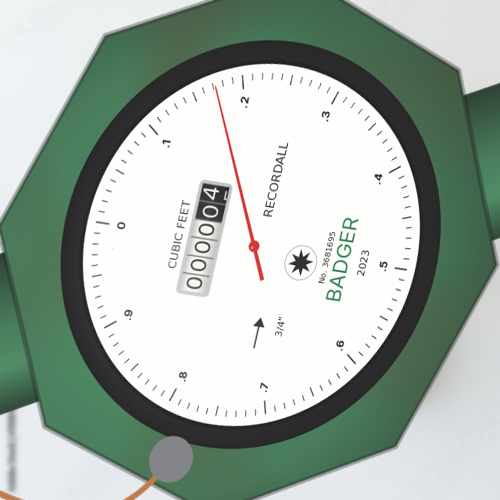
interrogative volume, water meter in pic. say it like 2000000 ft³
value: 4.17 ft³
